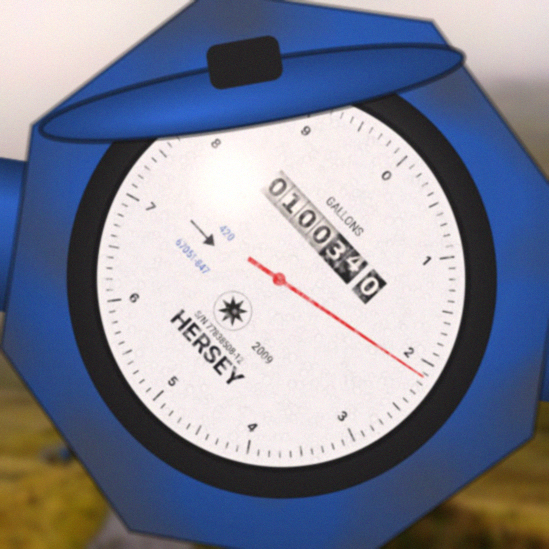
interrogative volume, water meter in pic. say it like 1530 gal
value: 100342.1 gal
